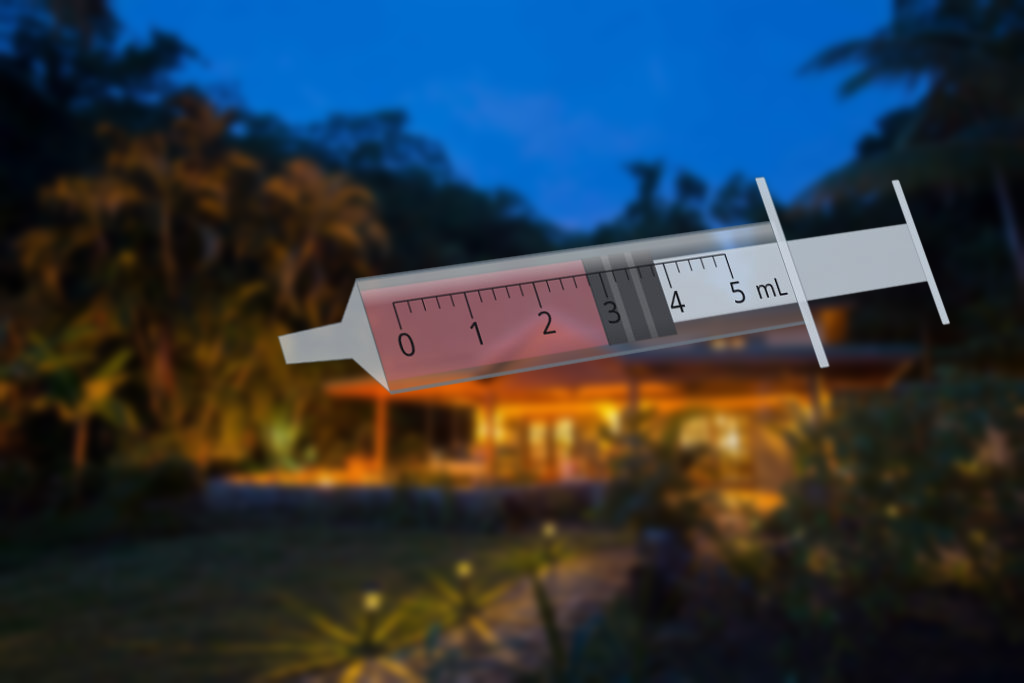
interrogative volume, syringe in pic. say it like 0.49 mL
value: 2.8 mL
